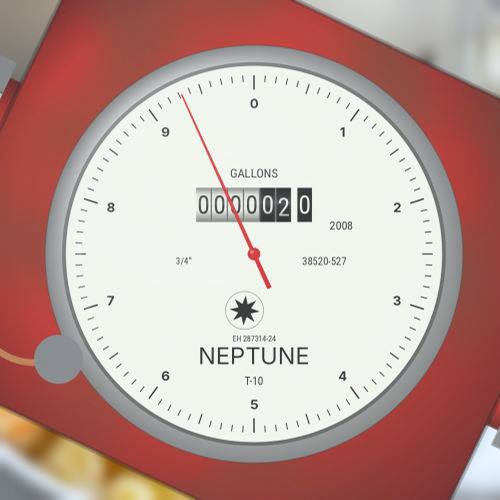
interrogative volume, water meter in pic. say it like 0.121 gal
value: 19.3 gal
